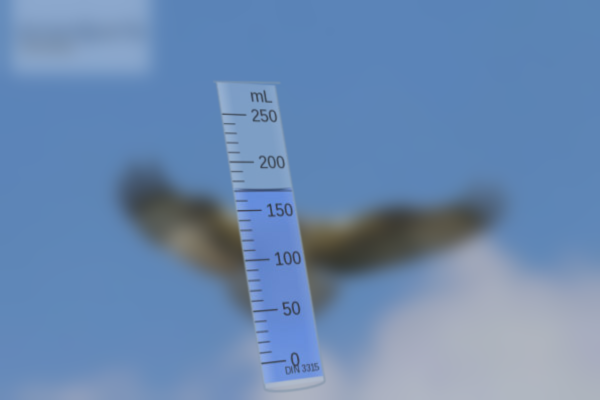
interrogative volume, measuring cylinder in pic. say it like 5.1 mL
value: 170 mL
